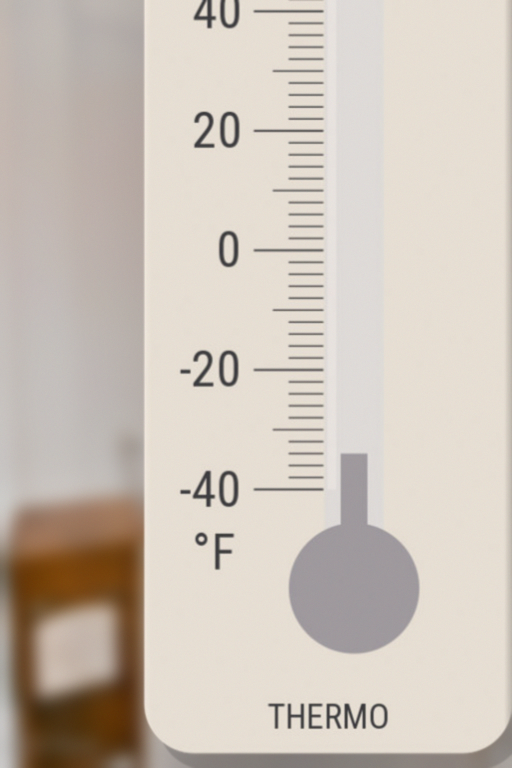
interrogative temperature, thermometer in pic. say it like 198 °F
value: -34 °F
